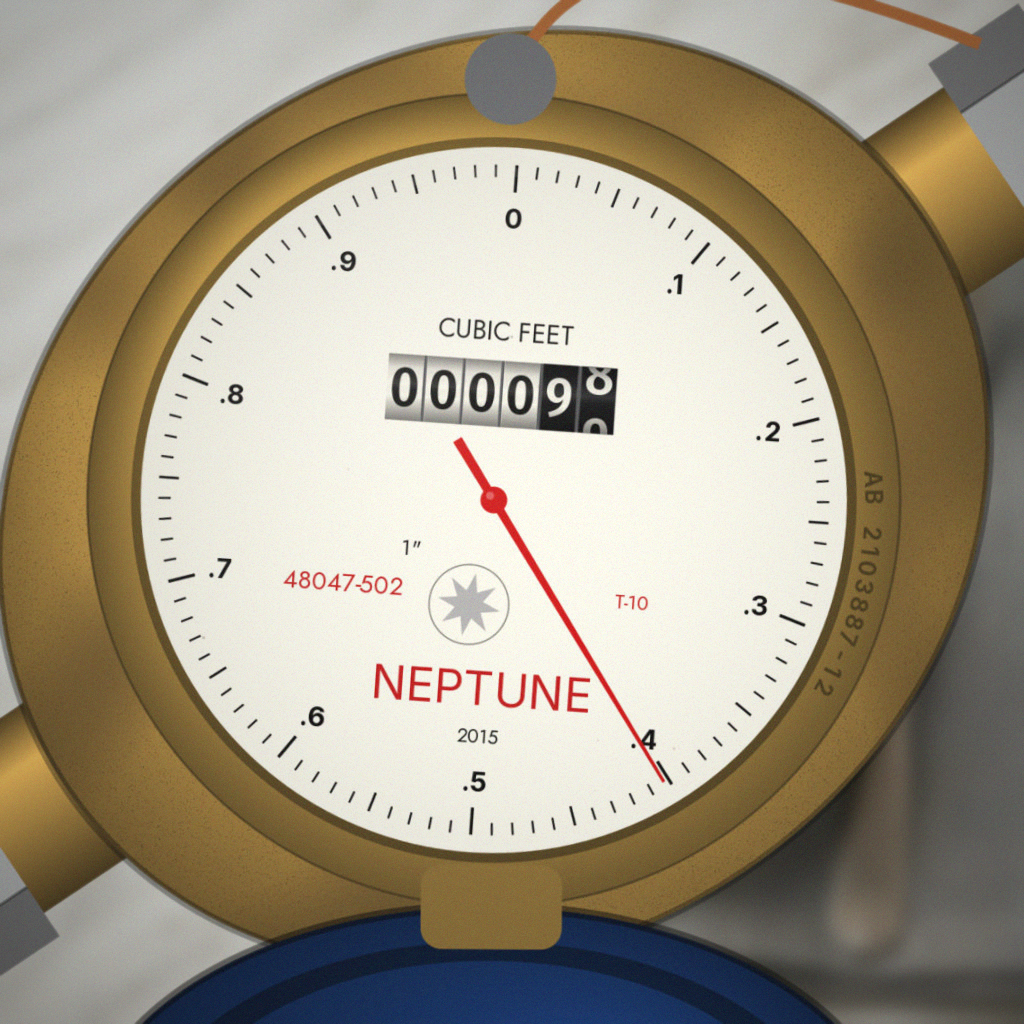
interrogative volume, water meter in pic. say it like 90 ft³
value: 98.40 ft³
